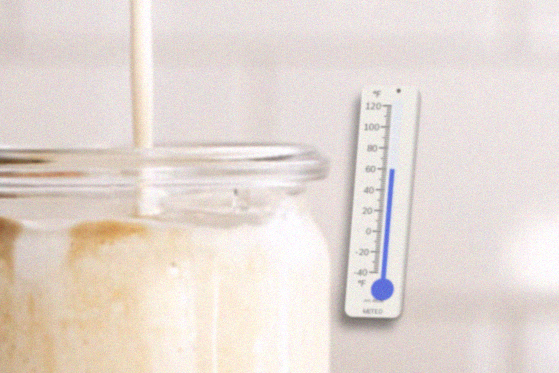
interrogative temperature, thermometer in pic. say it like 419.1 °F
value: 60 °F
